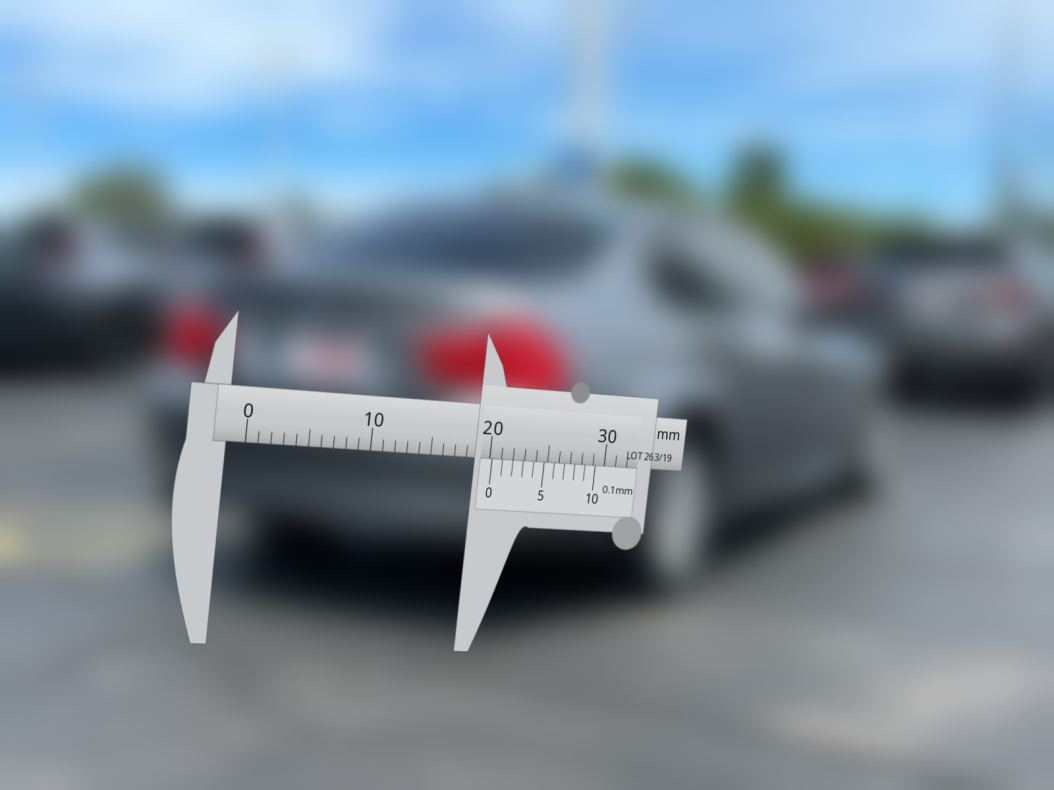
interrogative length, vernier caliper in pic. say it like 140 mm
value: 20.2 mm
